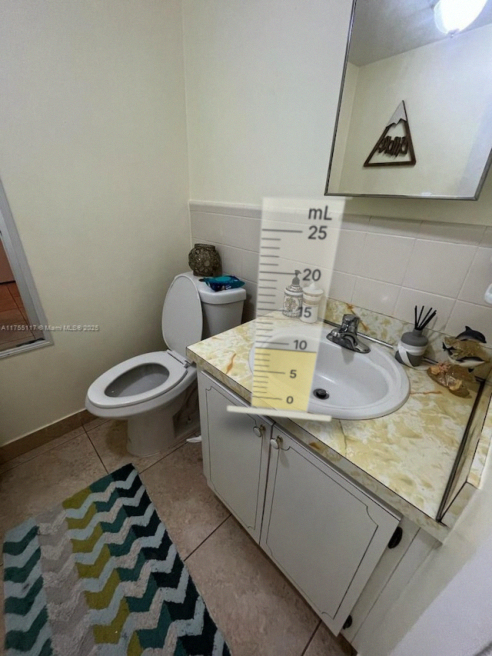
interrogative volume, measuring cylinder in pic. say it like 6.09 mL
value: 9 mL
